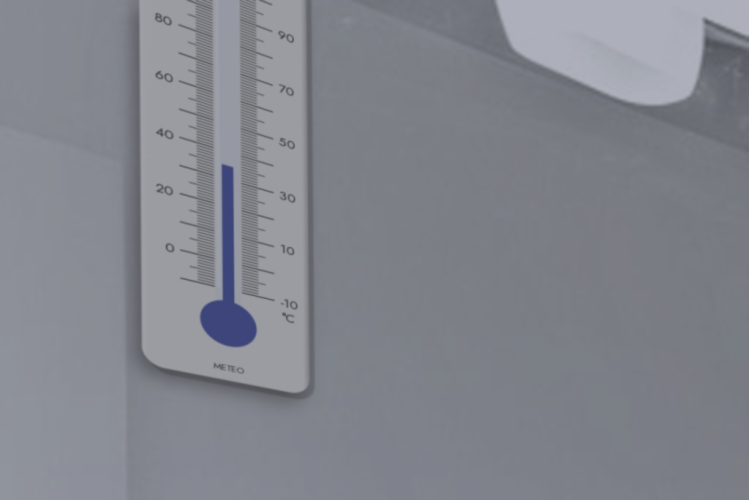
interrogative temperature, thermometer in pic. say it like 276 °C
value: 35 °C
